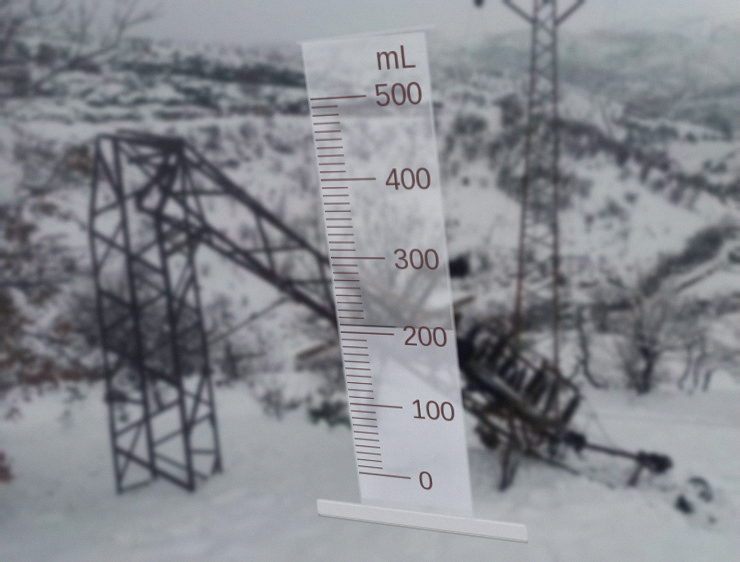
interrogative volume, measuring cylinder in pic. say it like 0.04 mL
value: 210 mL
